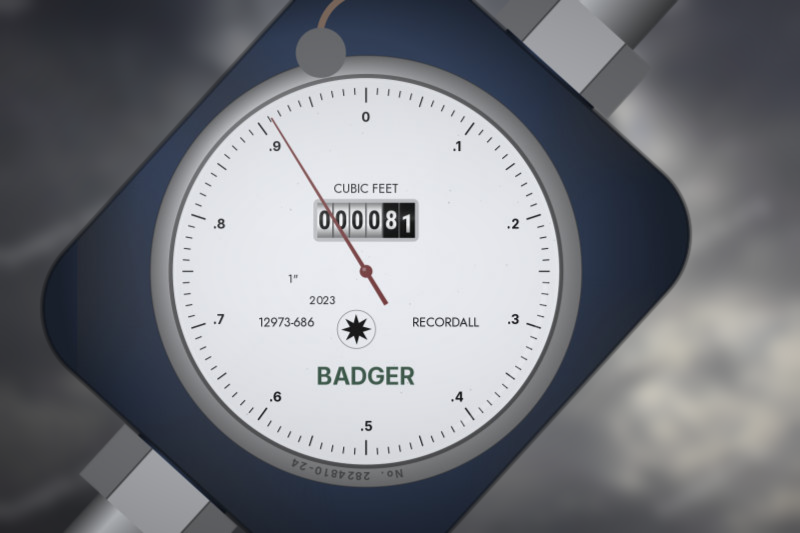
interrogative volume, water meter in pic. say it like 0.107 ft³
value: 80.91 ft³
